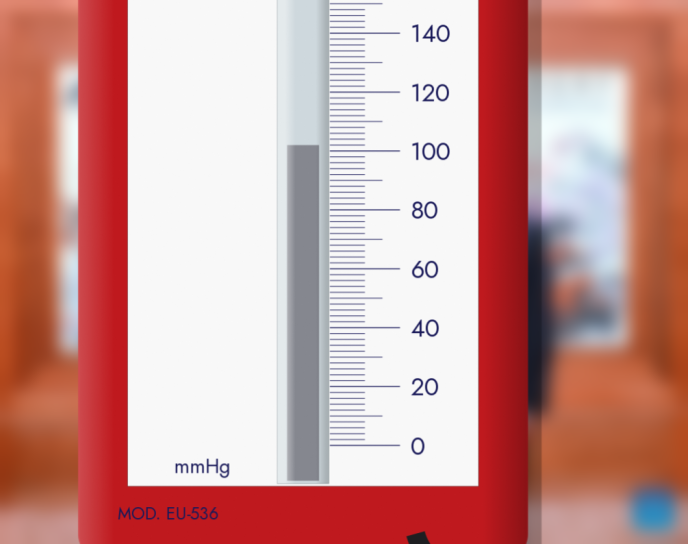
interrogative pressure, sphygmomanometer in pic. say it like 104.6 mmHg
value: 102 mmHg
